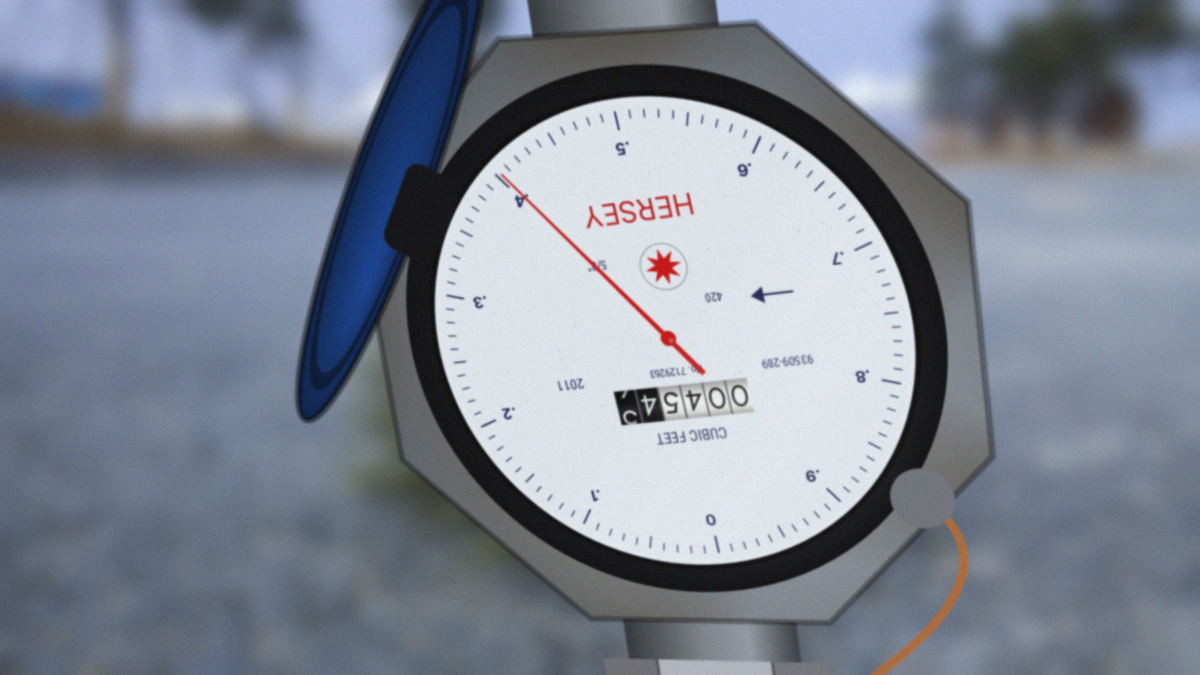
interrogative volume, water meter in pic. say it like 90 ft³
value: 4545.40 ft³
